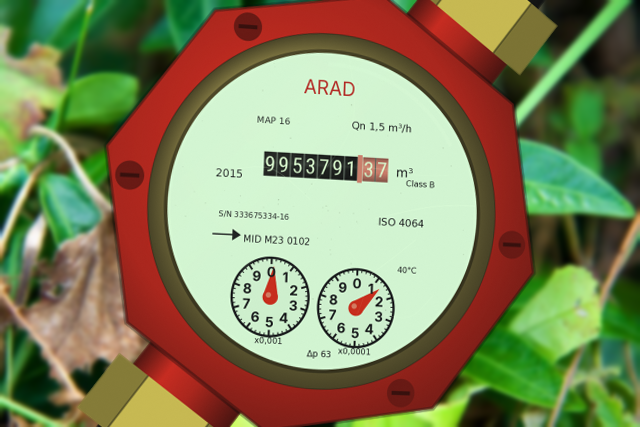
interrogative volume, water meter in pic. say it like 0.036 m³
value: 9953791.3701 m³
